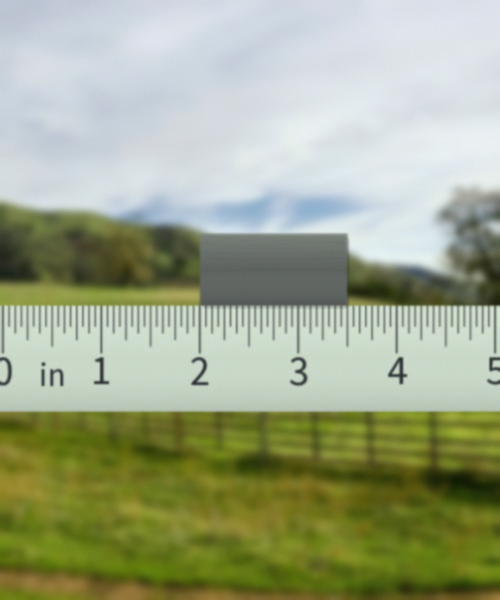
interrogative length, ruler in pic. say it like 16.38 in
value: 1.5 in
